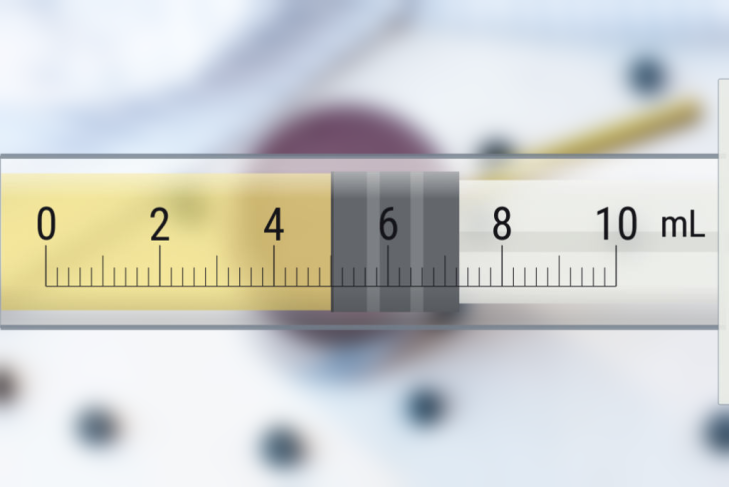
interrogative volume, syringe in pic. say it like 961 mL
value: 5 mL
